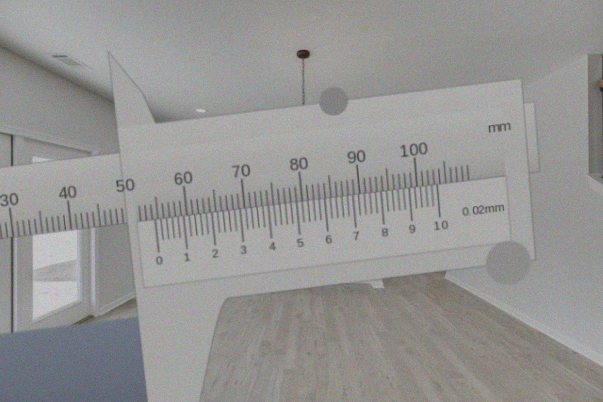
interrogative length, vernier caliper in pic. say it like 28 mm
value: 54.5 mm
